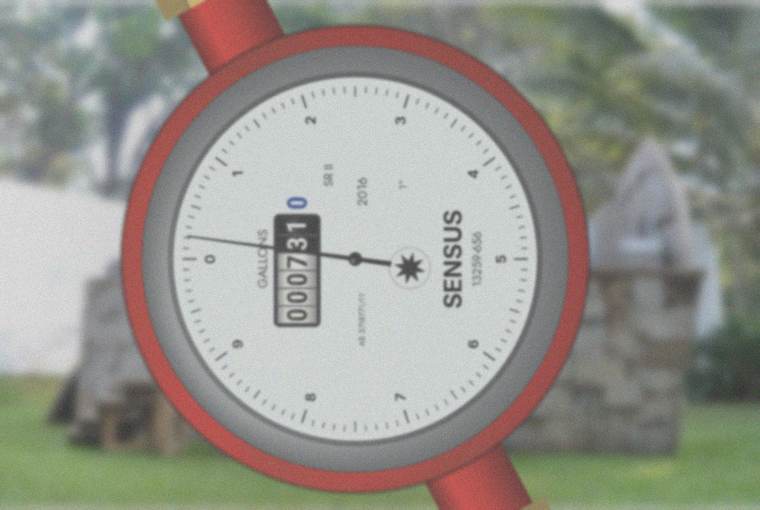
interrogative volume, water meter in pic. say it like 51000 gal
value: 7310.2 gal
